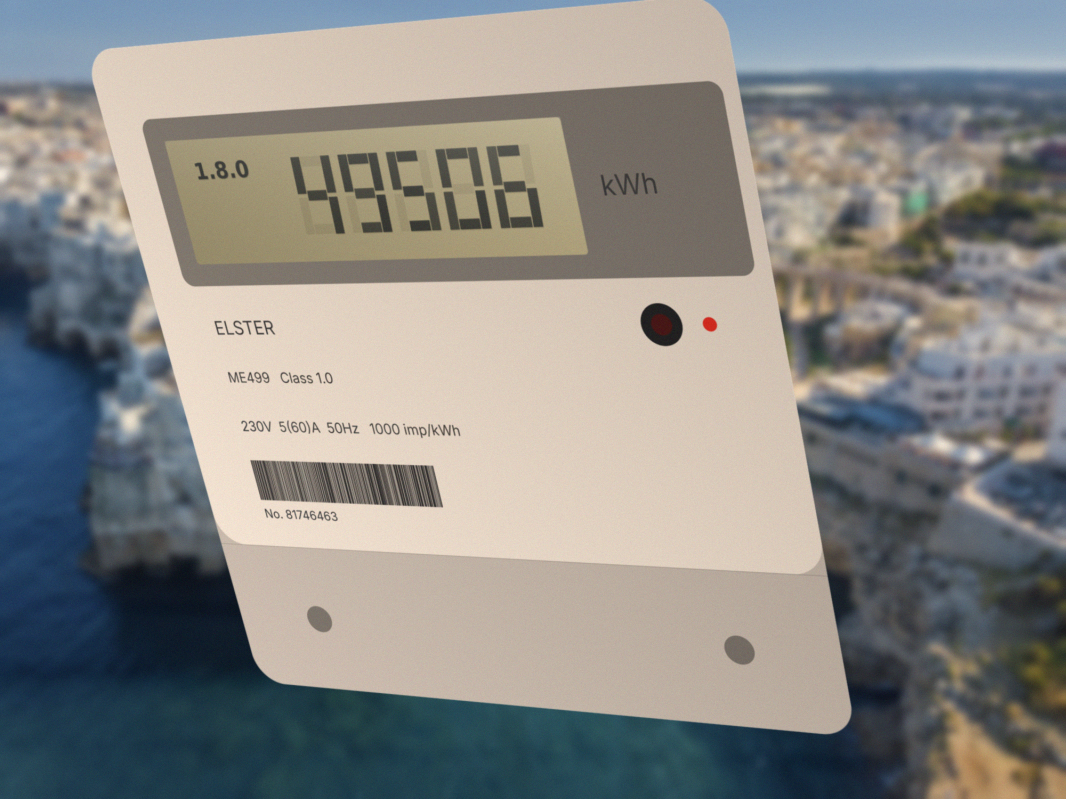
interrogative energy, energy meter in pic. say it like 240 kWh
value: 49506 kWh
